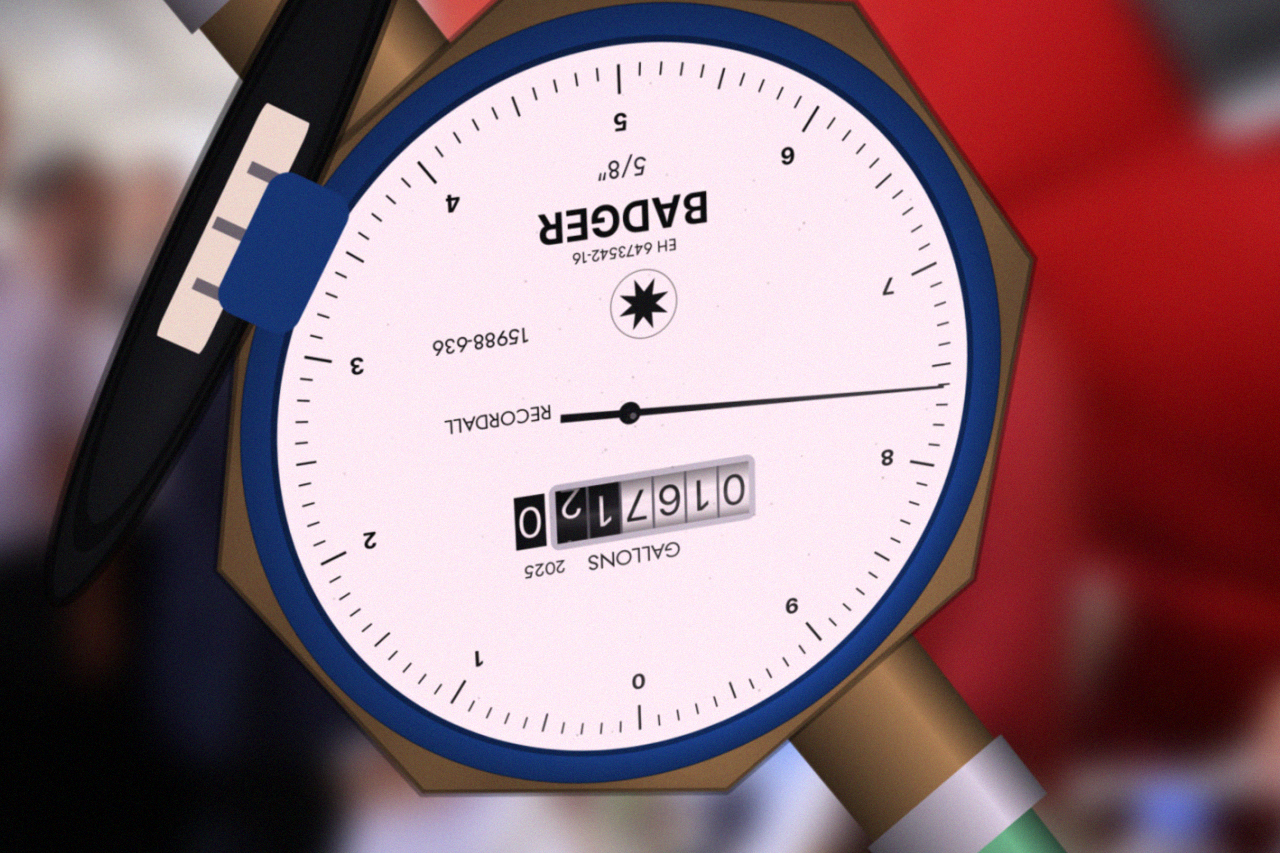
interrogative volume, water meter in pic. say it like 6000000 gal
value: 167117.6 gal
